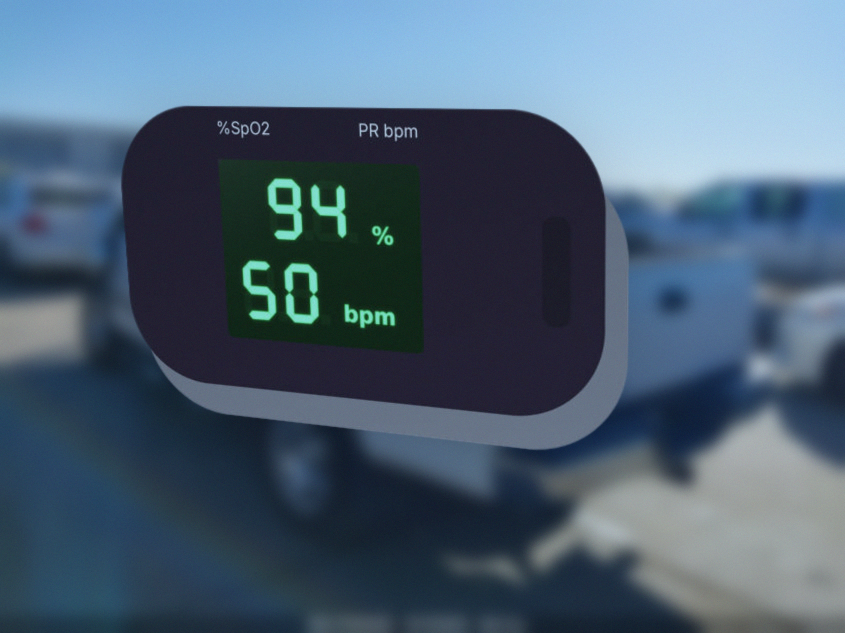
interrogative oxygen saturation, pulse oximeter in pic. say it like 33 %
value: 94 %
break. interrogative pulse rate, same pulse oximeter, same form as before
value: 50 bpm
